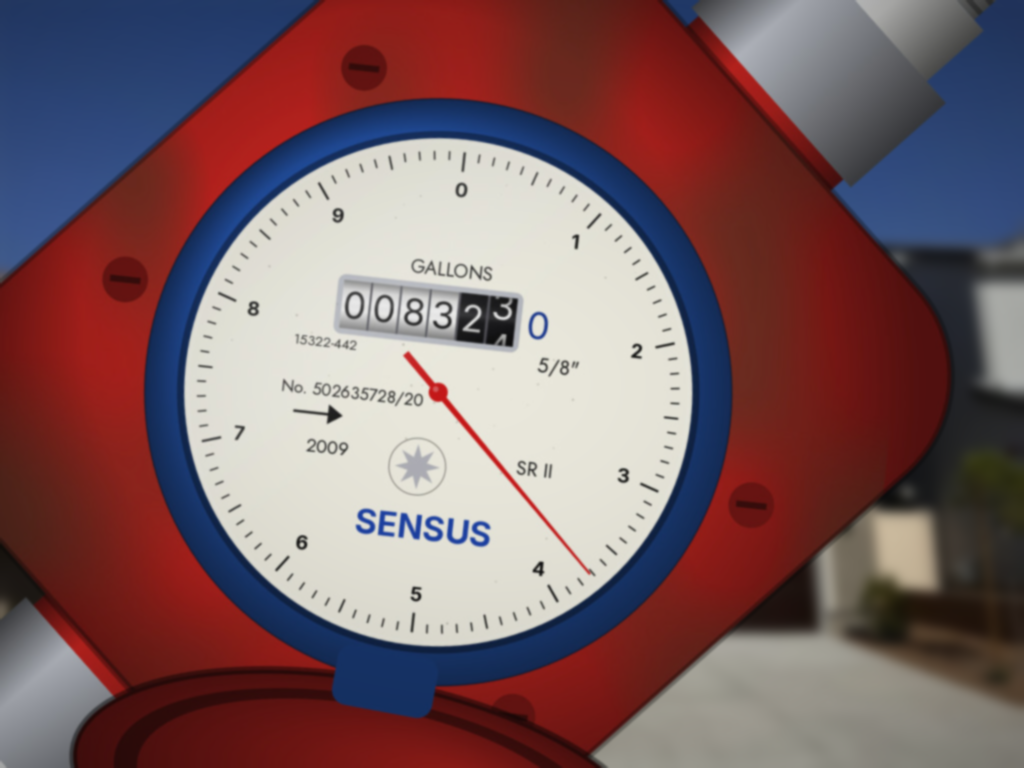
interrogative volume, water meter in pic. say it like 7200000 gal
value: 83233.7 gal
